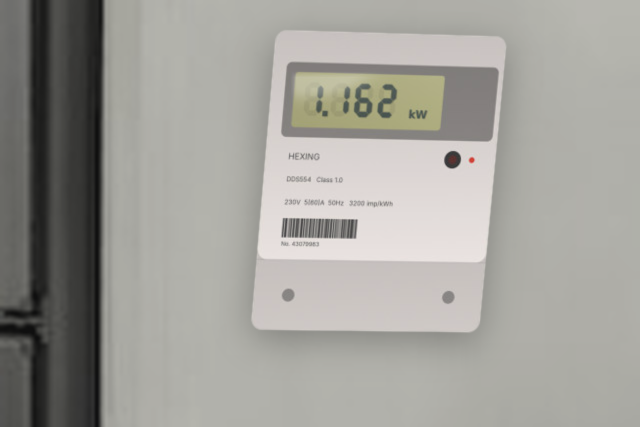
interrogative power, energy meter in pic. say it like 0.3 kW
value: 1.162 kW
